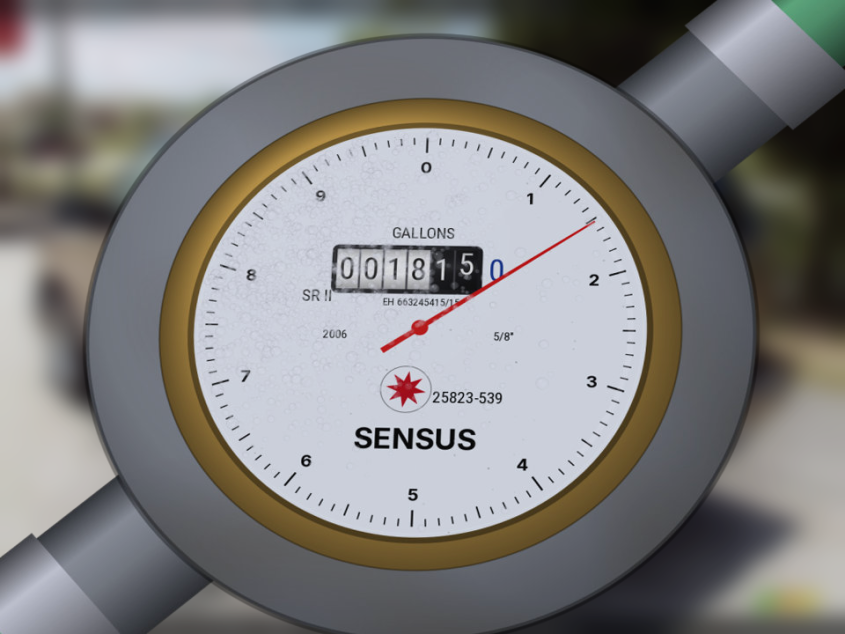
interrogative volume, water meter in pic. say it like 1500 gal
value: 18151.5 gal
